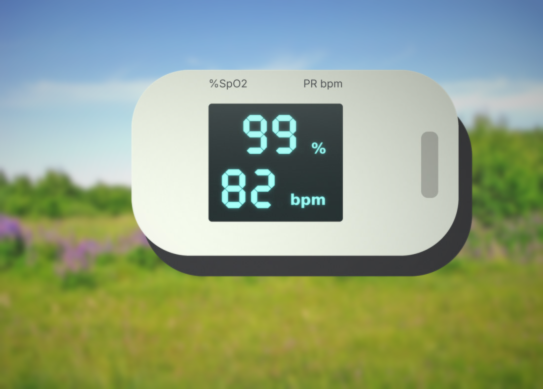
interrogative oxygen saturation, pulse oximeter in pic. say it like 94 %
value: 99 %
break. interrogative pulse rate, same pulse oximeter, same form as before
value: 82 bpm
